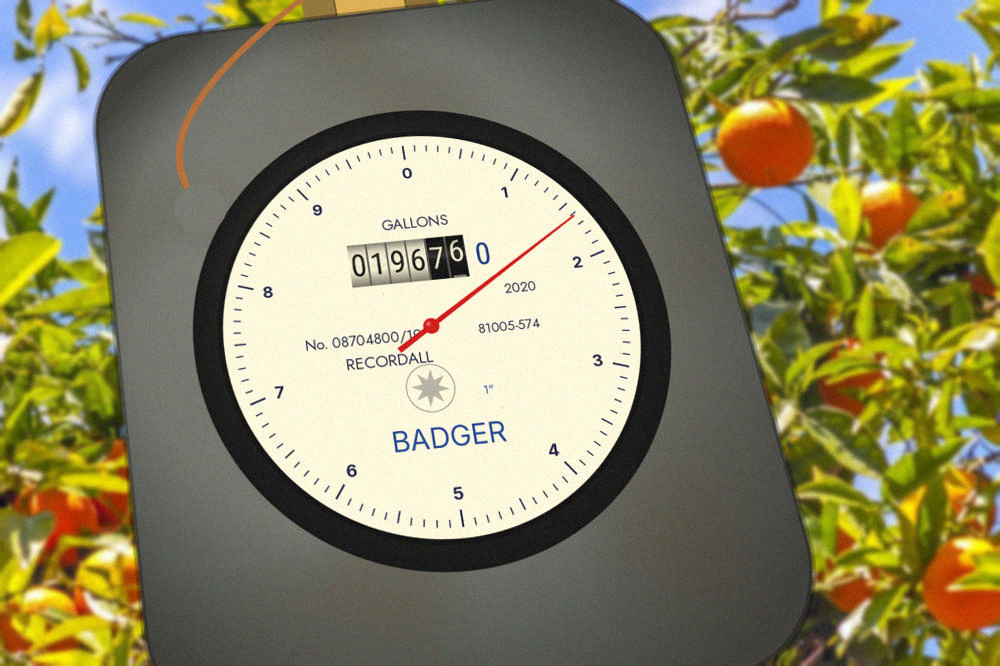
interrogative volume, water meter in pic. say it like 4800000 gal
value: 196761.6 gal
